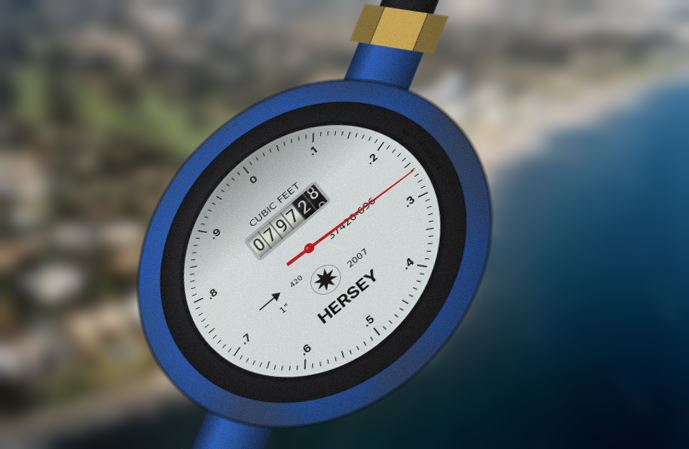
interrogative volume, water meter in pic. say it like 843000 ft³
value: 79728.26 ft³
